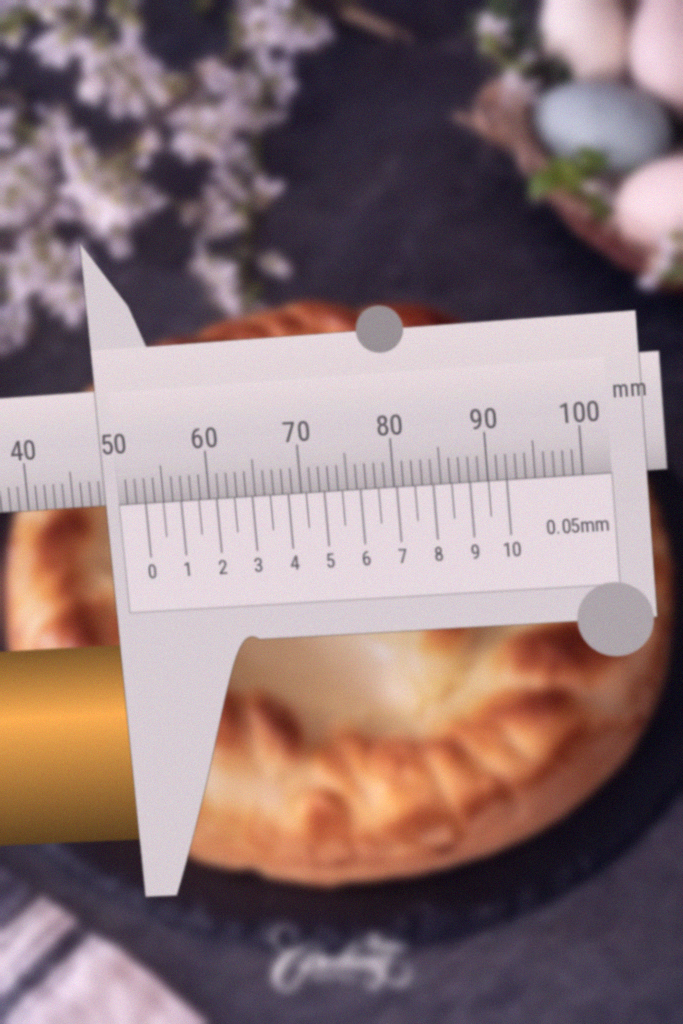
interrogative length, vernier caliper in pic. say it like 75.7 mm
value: 53.0 mm
